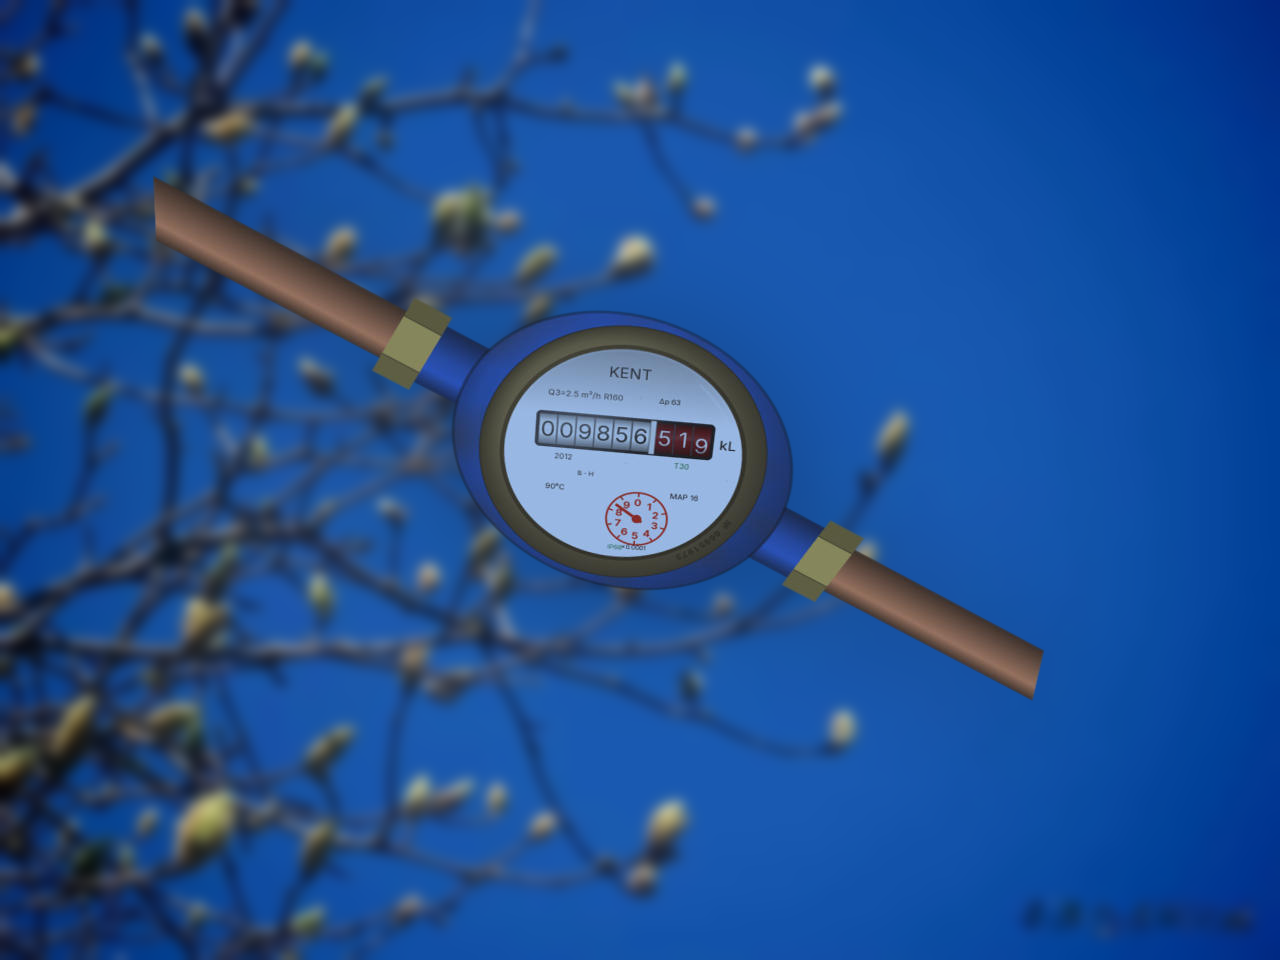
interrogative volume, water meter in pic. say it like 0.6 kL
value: 9856.5188 kL
